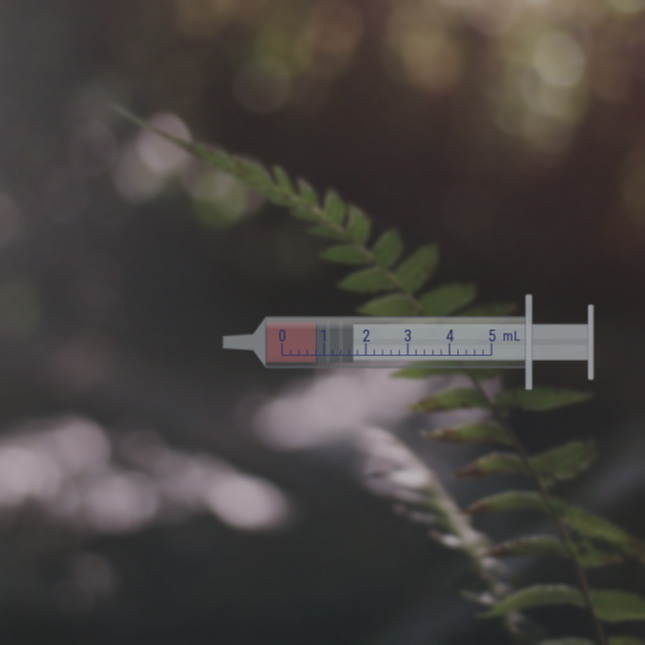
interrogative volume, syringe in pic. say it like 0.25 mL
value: 0.8 mL
